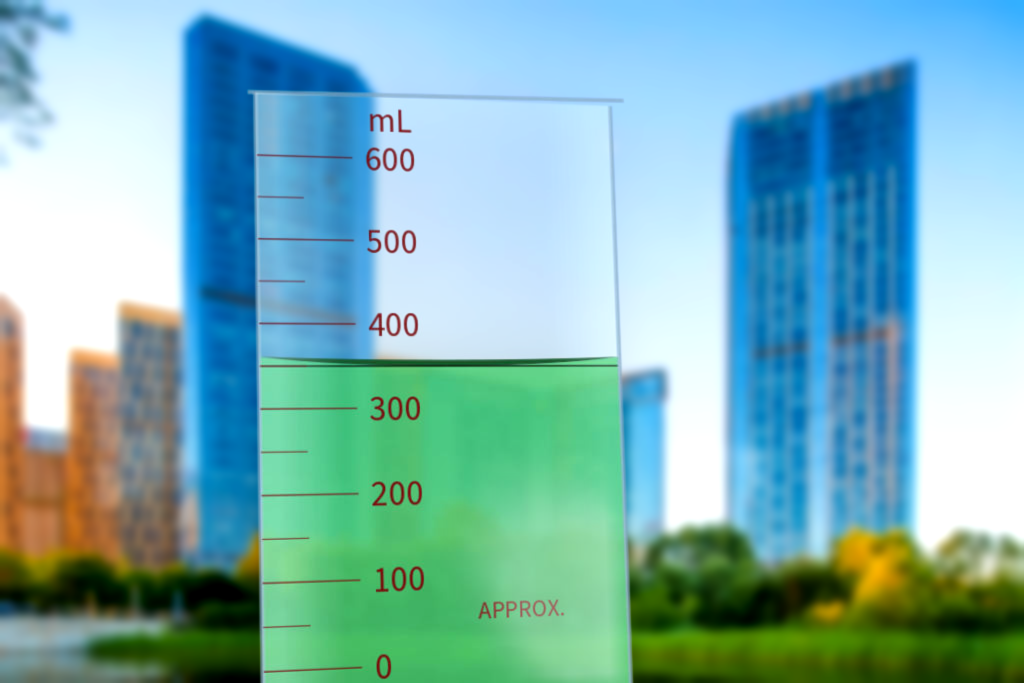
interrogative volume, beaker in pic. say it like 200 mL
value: 350 mL
